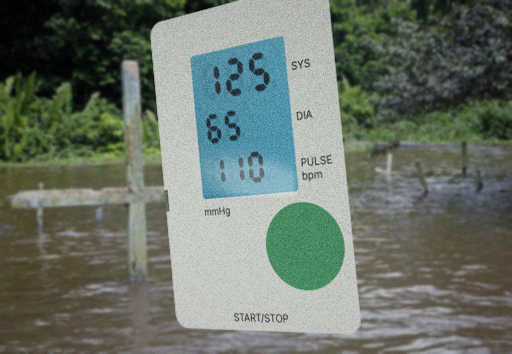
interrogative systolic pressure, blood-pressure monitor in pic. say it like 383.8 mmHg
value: 125 mmHg
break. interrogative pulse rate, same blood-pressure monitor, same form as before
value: 110 bpm
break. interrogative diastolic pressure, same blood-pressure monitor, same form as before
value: 65 mmHg
